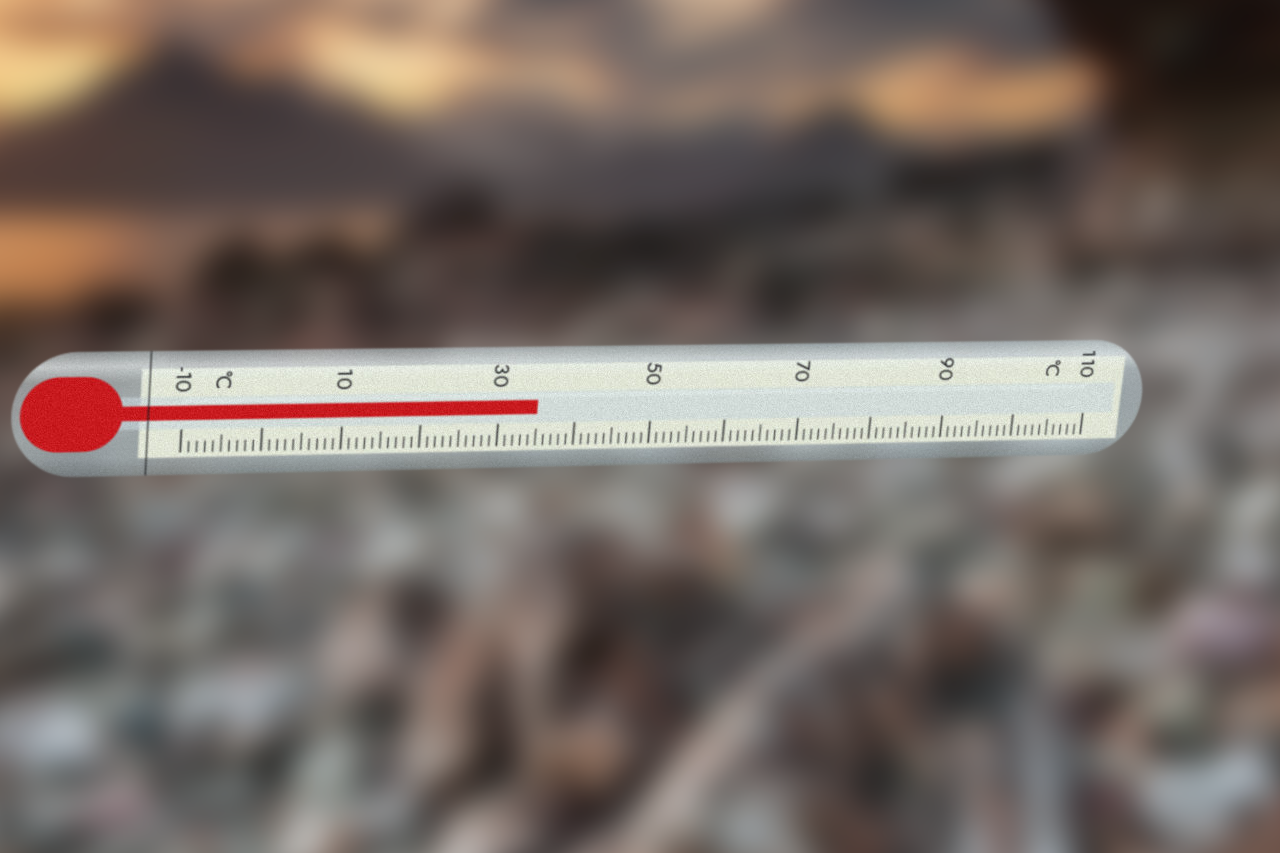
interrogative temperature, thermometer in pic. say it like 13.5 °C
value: 35 °C
